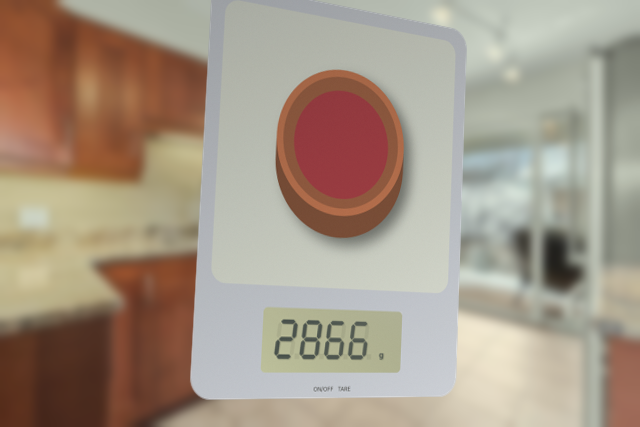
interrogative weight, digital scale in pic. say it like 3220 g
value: 2866 g
